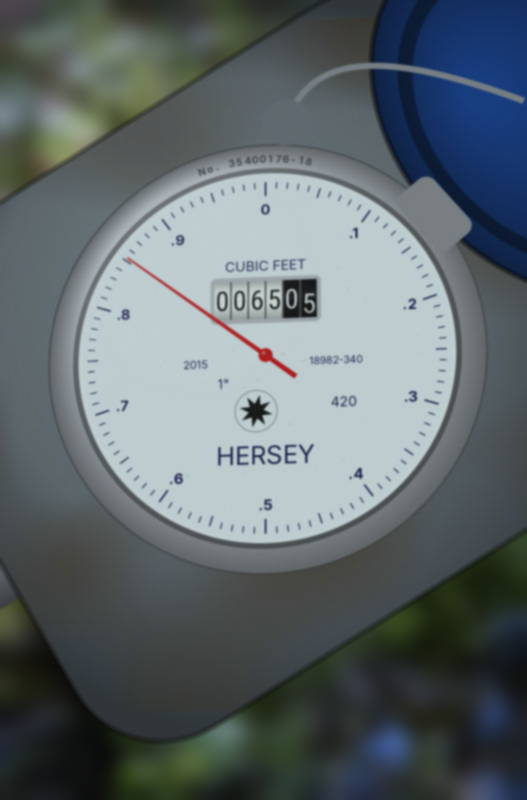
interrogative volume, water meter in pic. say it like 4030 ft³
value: 6504.85 ft³
